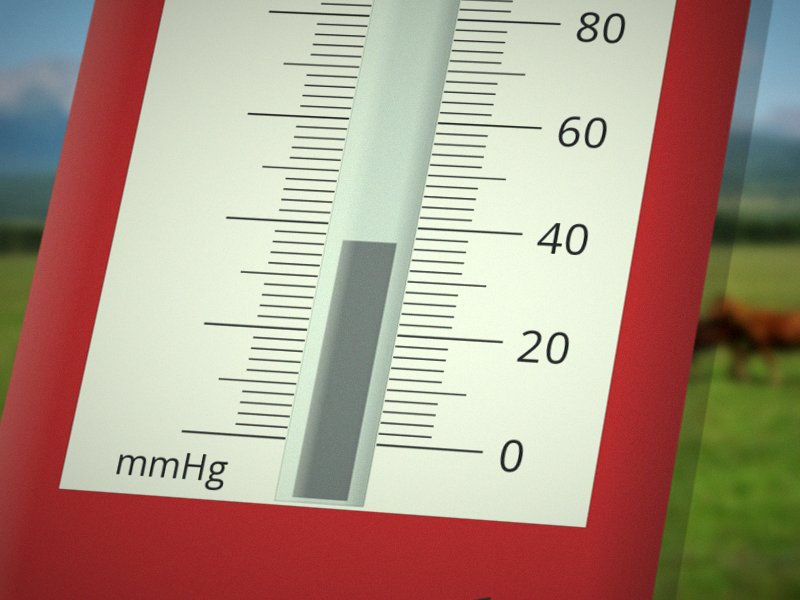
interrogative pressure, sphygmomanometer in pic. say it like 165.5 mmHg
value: 37 mmHg
